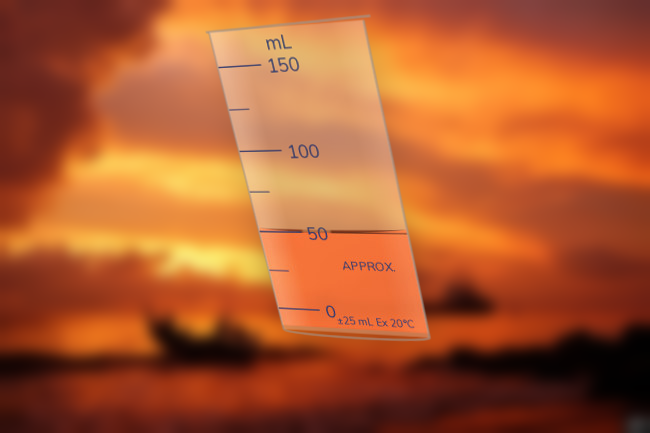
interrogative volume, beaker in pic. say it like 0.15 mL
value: 50 mL
